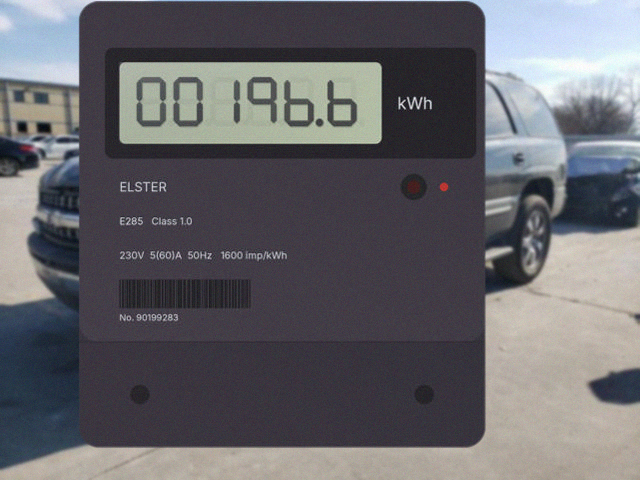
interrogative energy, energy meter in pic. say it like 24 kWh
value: 196.6 kWh
